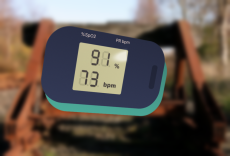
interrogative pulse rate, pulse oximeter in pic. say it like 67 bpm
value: 73 bpm
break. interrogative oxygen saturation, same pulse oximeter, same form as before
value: 91 %
